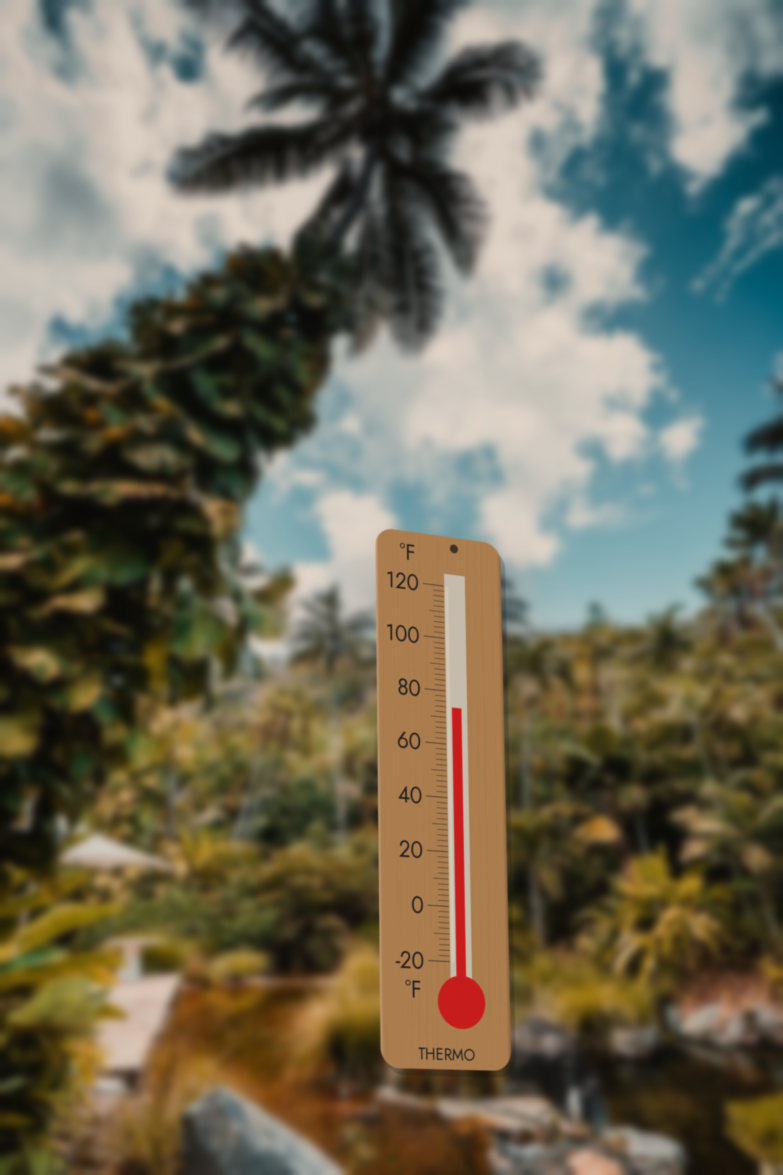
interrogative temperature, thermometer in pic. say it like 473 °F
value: 74 °F
